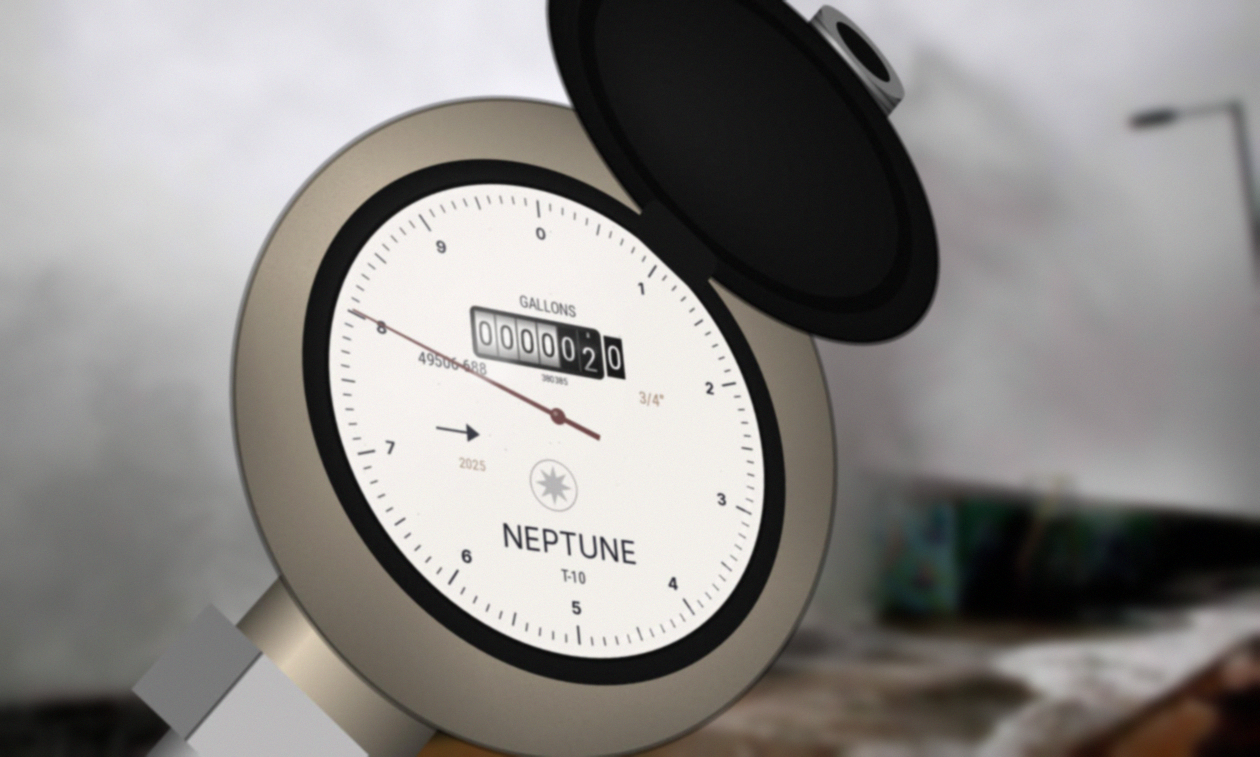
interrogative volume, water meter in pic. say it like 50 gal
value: 18.0 gal
